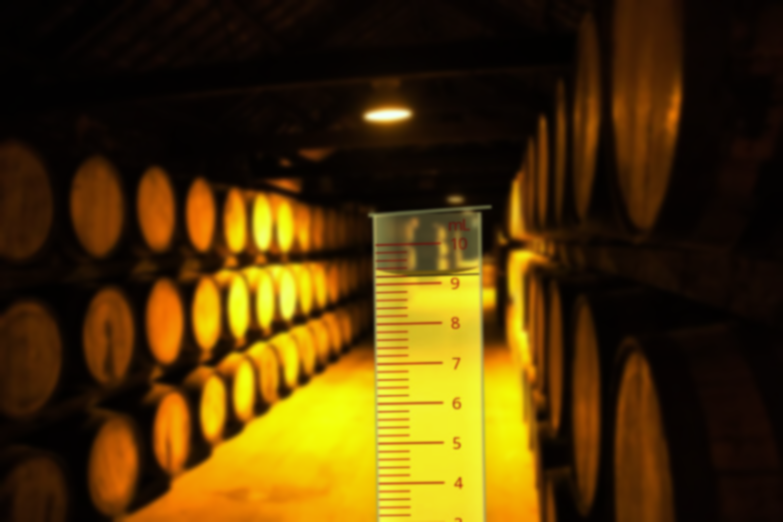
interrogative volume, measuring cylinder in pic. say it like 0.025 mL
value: 9.2 mL
